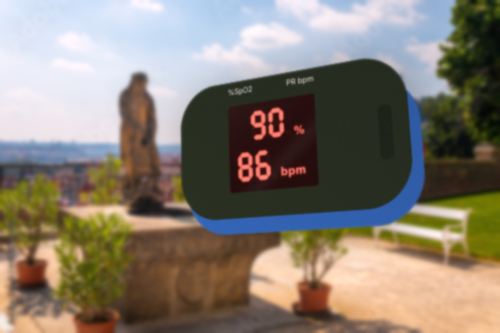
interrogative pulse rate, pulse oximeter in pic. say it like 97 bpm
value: 86 bpm
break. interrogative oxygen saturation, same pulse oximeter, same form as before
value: 90 %
